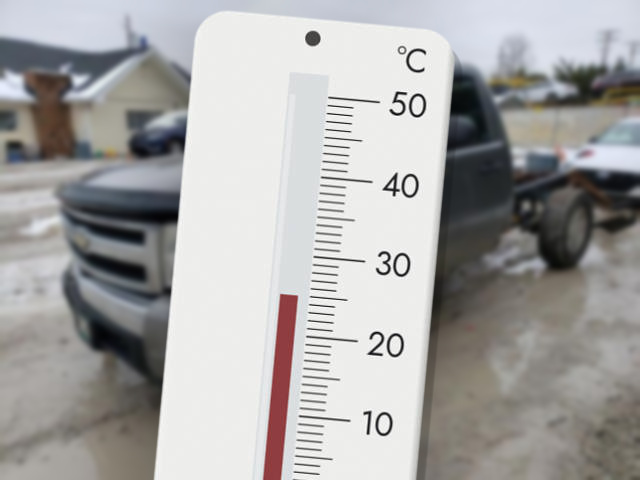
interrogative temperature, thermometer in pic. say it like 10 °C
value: 25 °C
